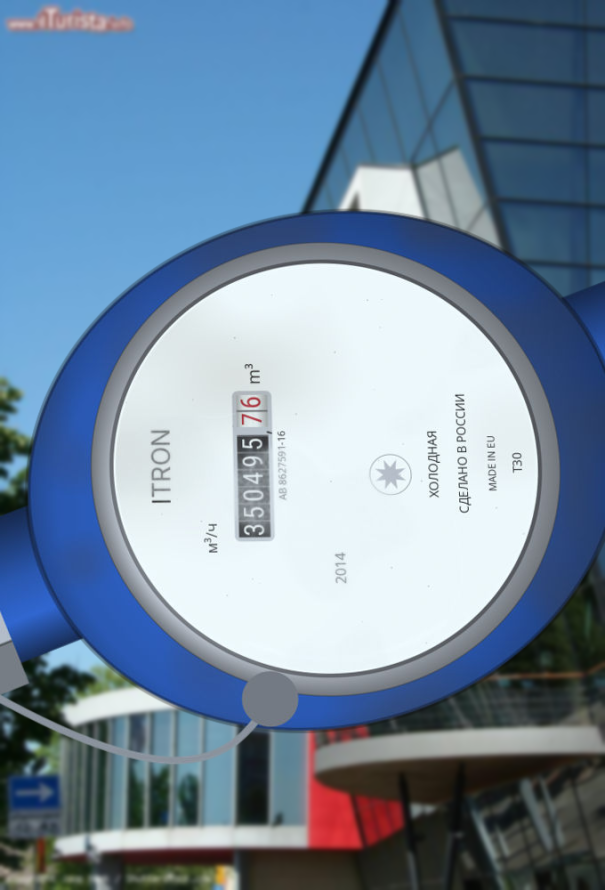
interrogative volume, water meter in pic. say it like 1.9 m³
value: 350495.76 m³
